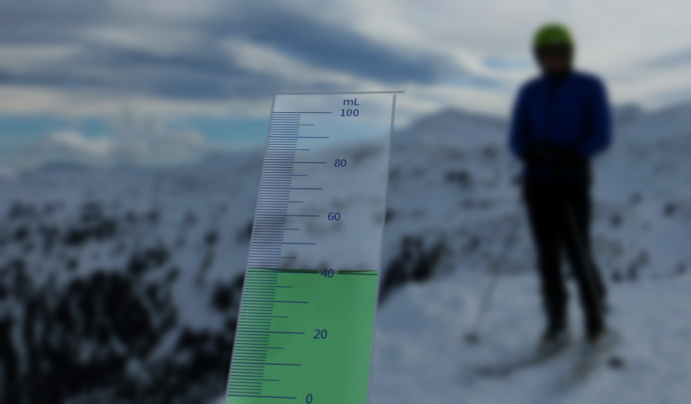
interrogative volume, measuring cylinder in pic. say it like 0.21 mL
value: 40 mL
